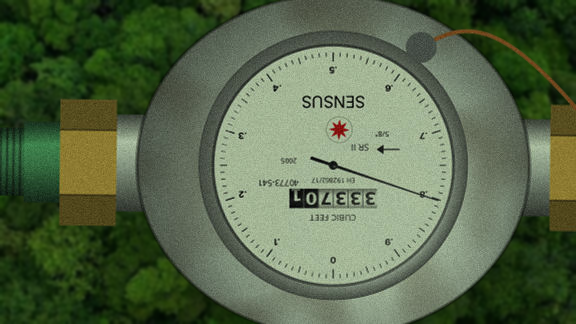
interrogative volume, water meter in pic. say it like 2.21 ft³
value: 333700.80 ft³
